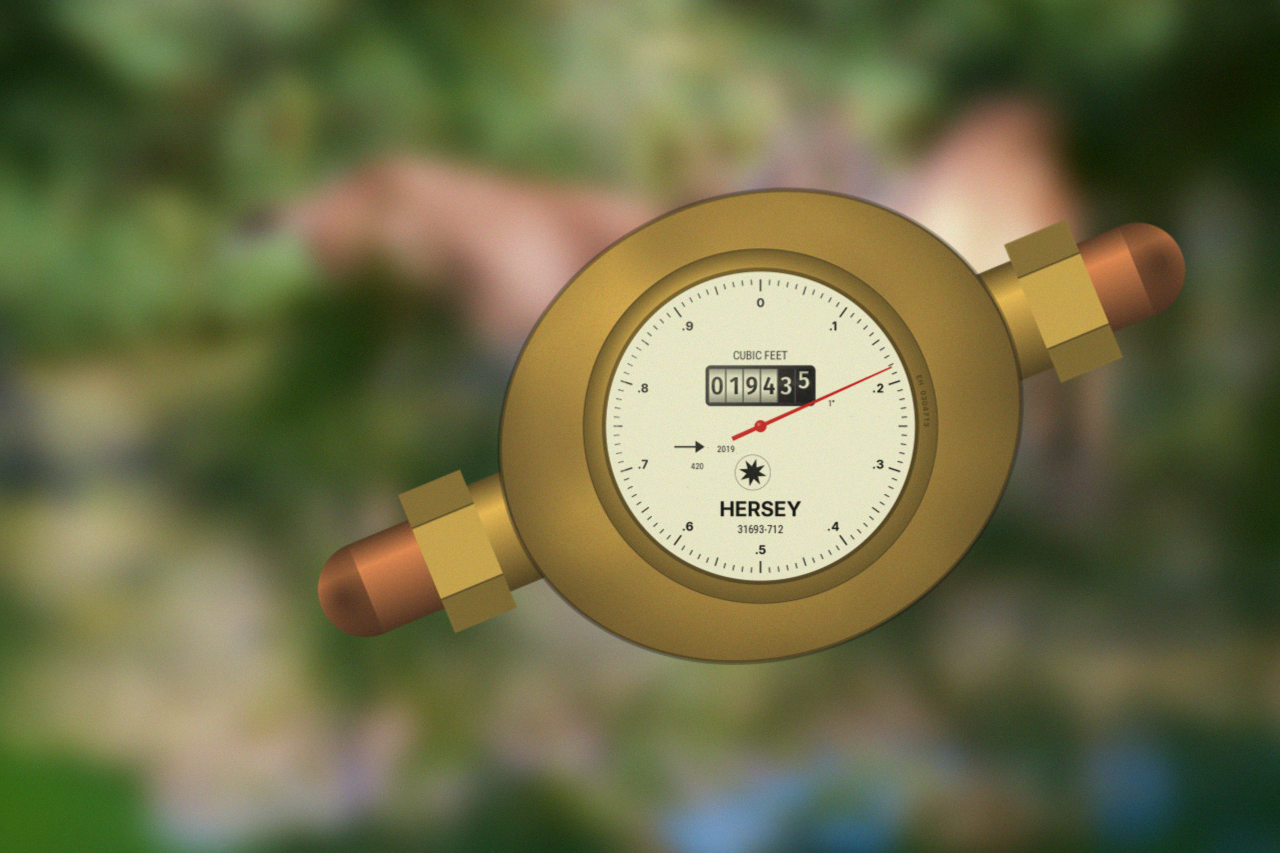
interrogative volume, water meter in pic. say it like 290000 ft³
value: 19435.18 ft³
